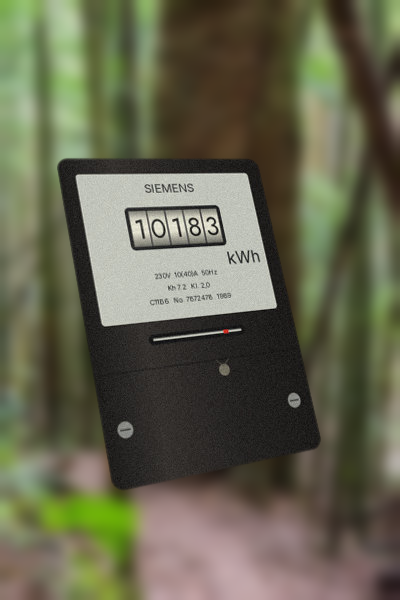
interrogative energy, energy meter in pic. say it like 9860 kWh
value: 10183 kWh
